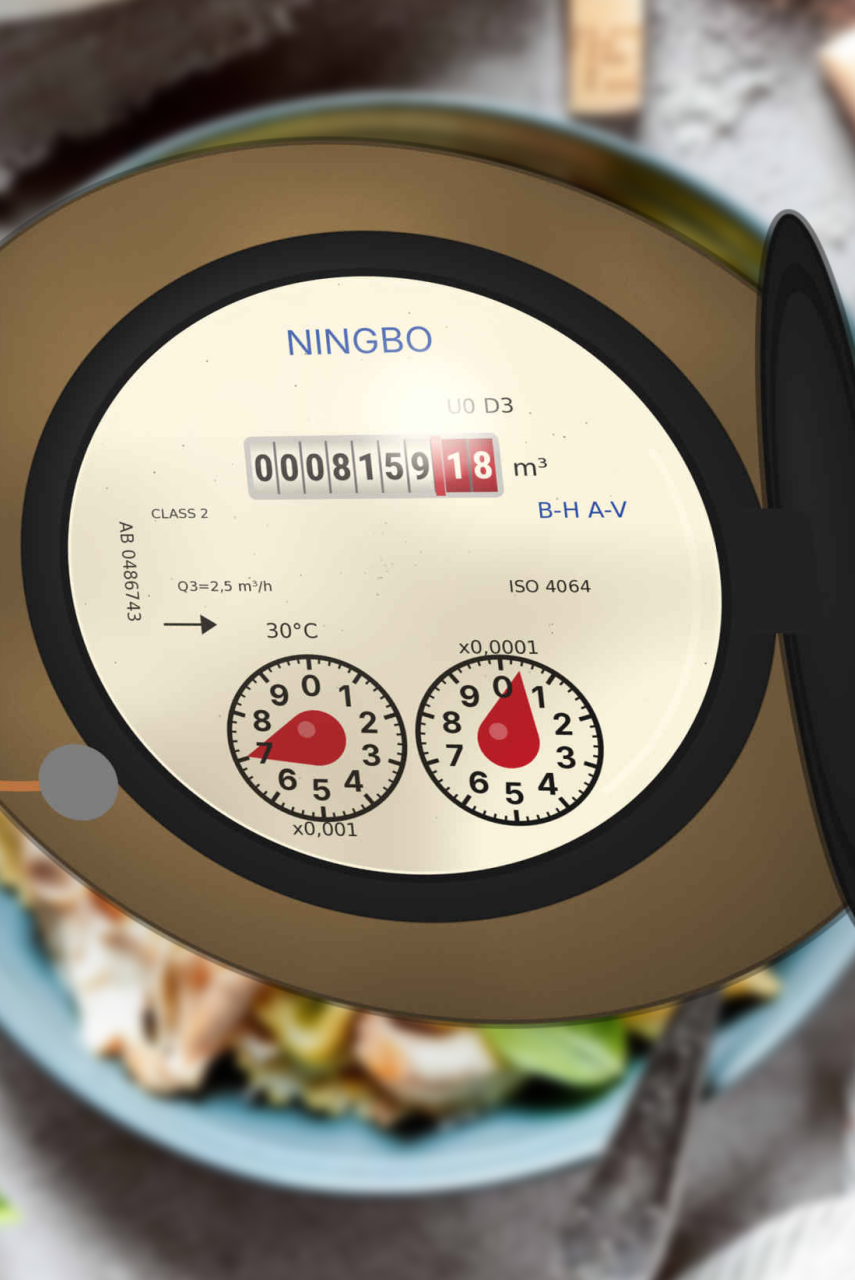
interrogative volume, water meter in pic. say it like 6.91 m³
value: 8159.1870 m³
